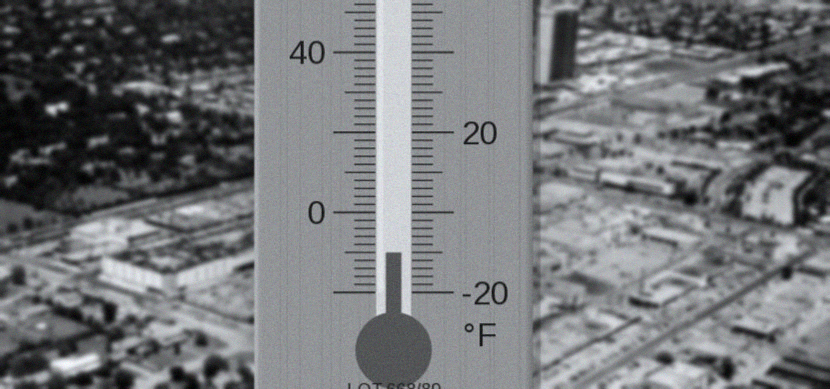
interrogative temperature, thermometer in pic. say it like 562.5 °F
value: -10 °F
